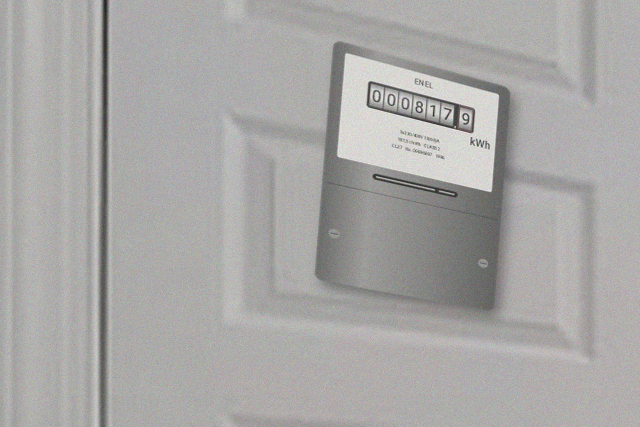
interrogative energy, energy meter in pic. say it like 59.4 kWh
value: 817.9 kWh
